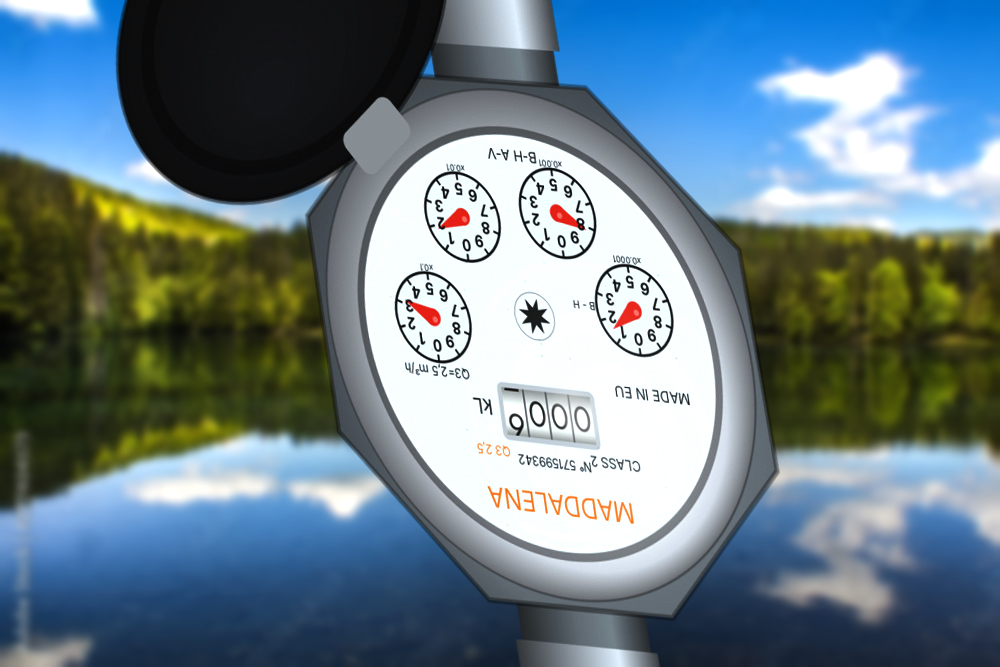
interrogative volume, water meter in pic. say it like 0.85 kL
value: 6.3181 kL
